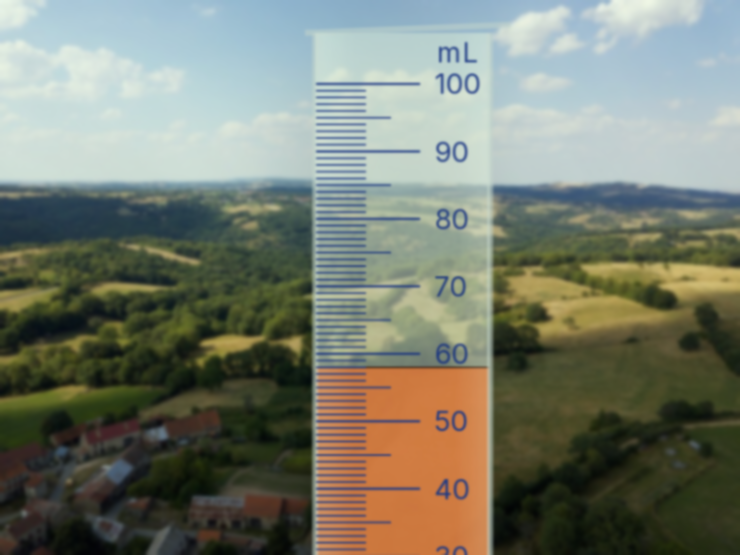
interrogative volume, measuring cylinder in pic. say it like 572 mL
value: 58 mL
